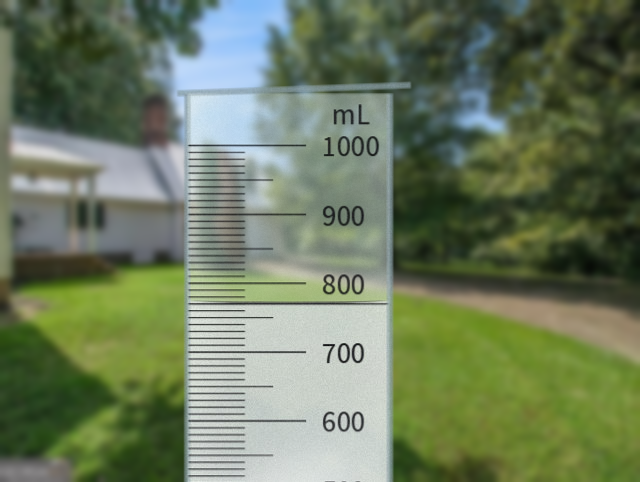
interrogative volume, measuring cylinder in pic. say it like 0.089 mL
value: 770 mL
